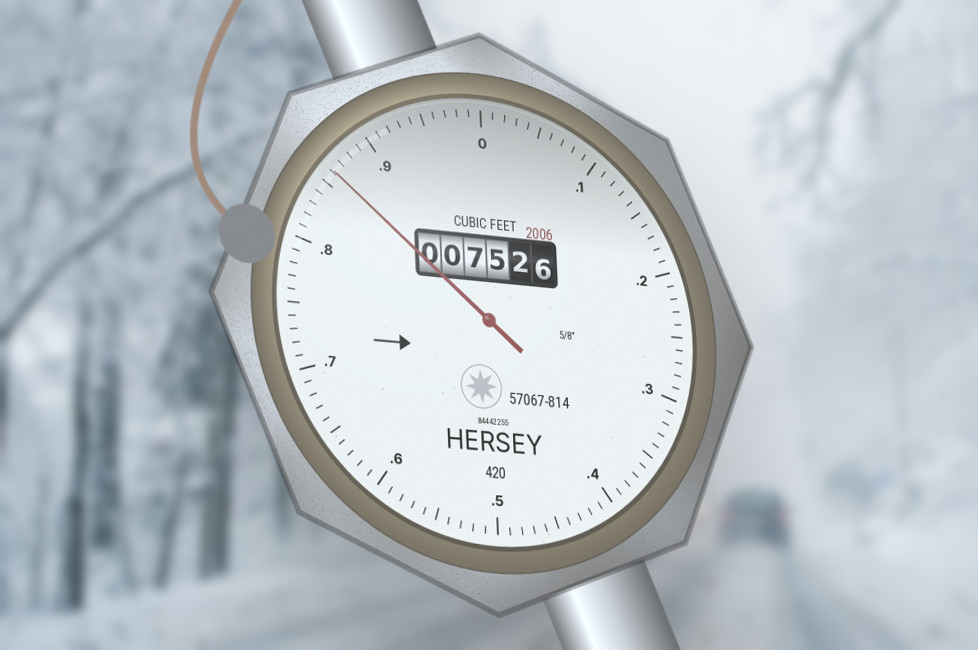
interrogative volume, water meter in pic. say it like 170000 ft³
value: 7525.86 ft³
